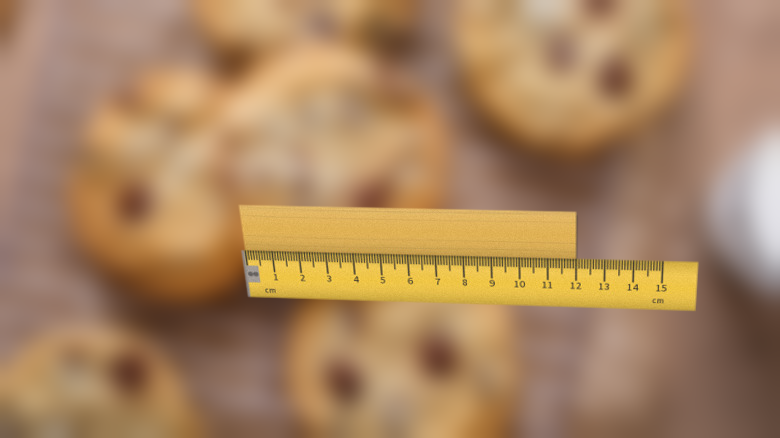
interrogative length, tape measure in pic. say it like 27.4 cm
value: 12 cm
